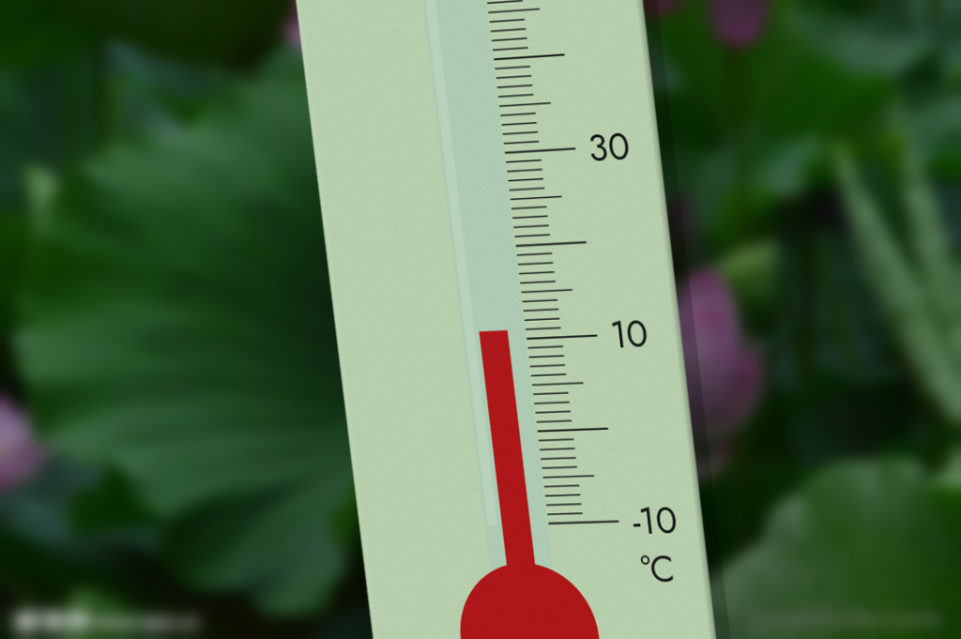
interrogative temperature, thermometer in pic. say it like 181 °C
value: 11 °C
